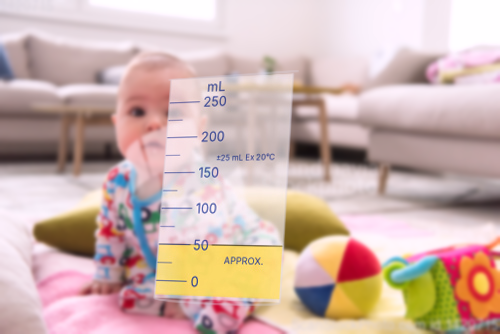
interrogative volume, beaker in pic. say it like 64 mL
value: 50 mL
